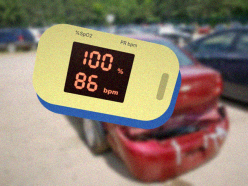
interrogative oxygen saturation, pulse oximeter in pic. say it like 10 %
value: 100 %
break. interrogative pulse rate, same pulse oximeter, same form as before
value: 86 bpm
